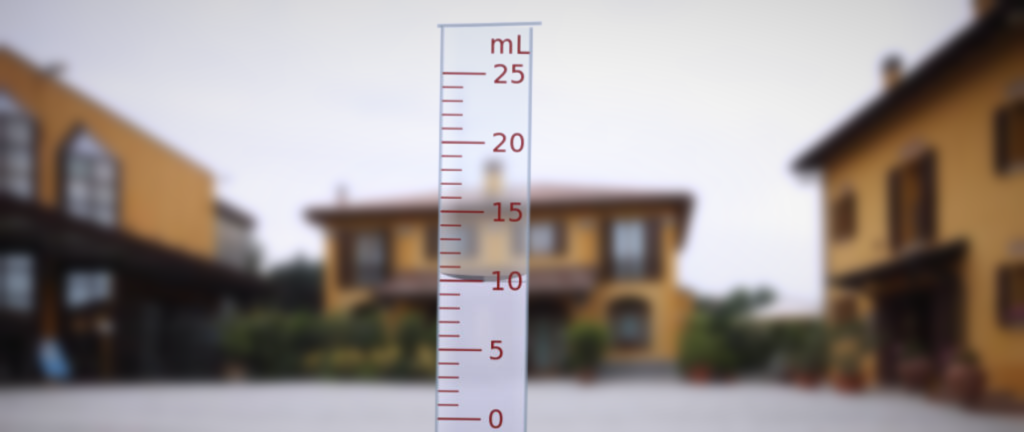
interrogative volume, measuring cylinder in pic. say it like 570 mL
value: 10 mL
